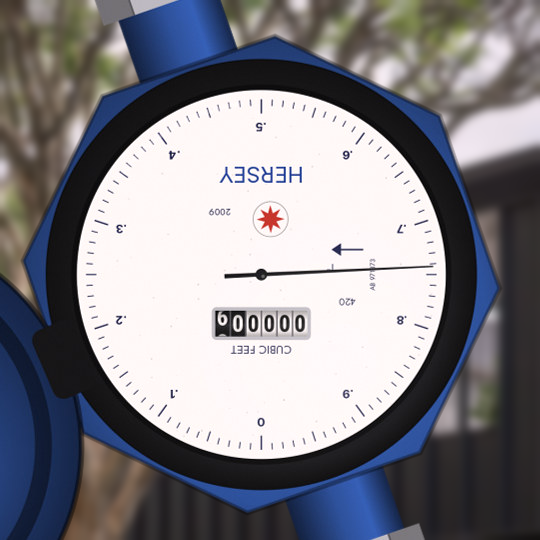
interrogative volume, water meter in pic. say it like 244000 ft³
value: 8.74 ft³
